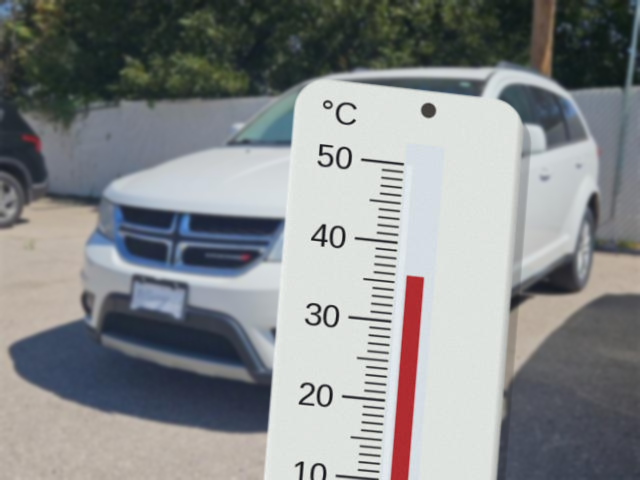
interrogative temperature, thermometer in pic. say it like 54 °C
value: 36 °C
